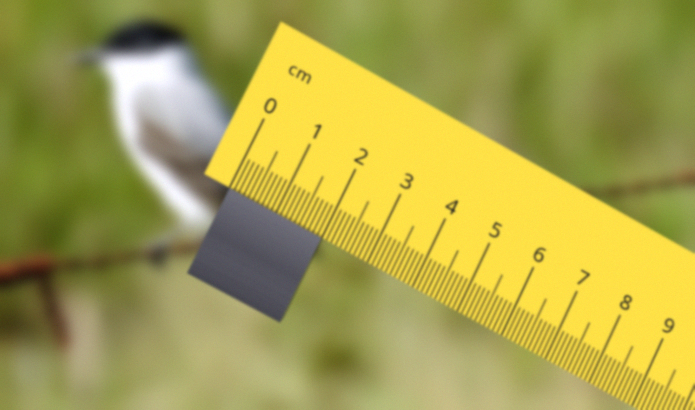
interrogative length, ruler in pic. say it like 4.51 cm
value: 2 cm
